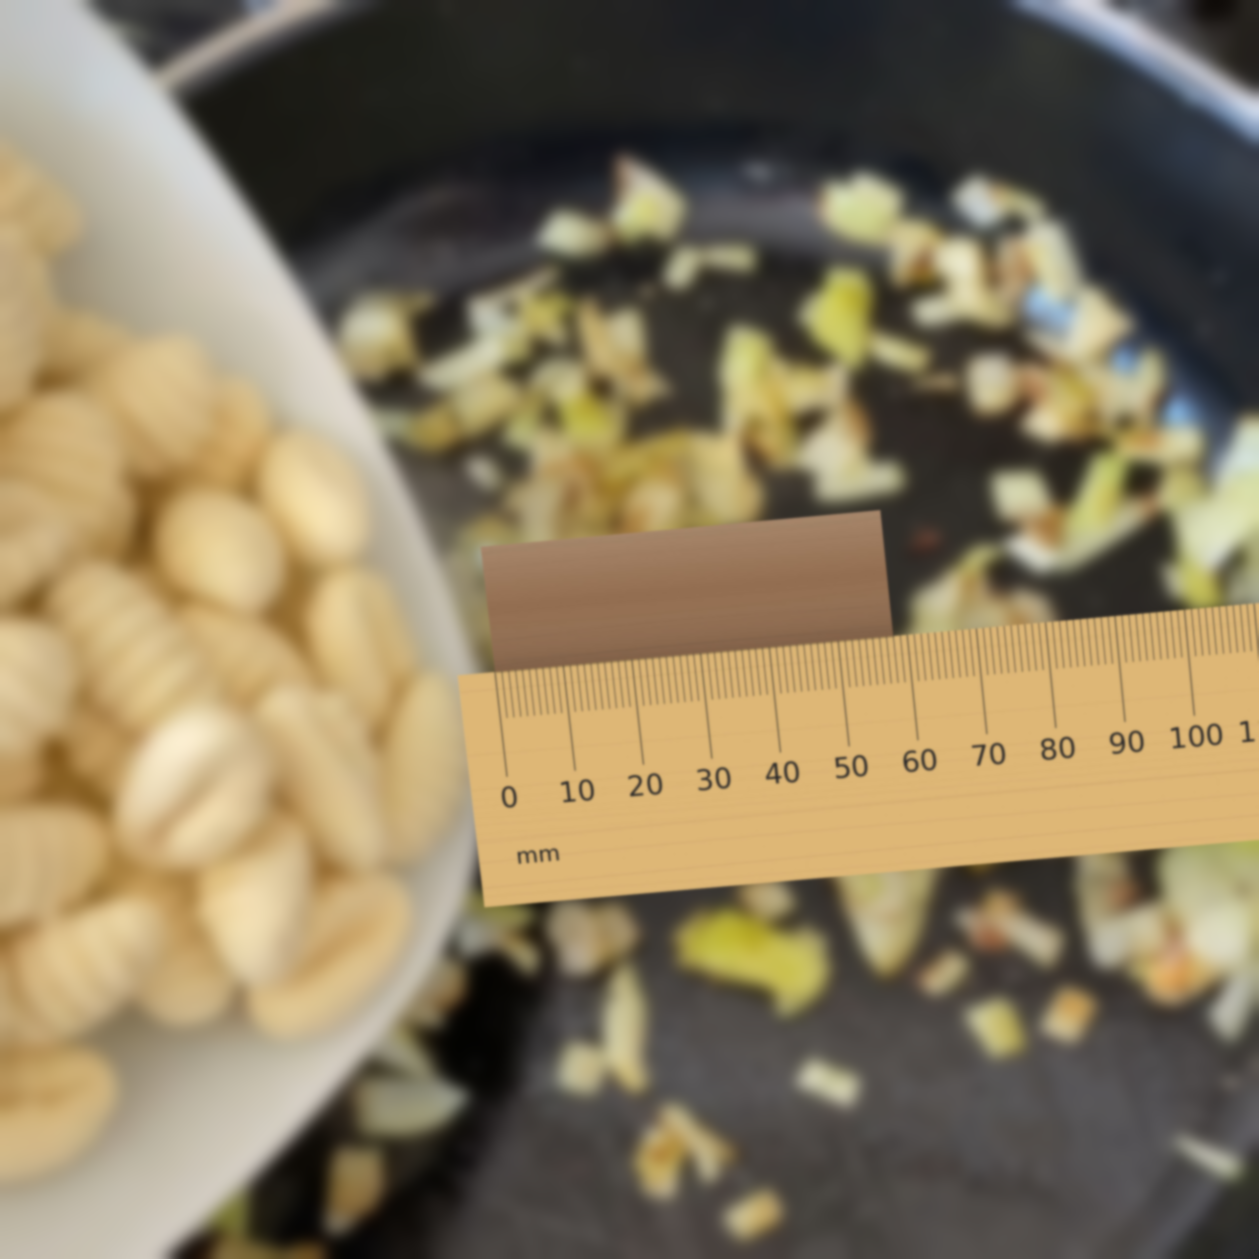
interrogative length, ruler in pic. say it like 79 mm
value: 58 mm
